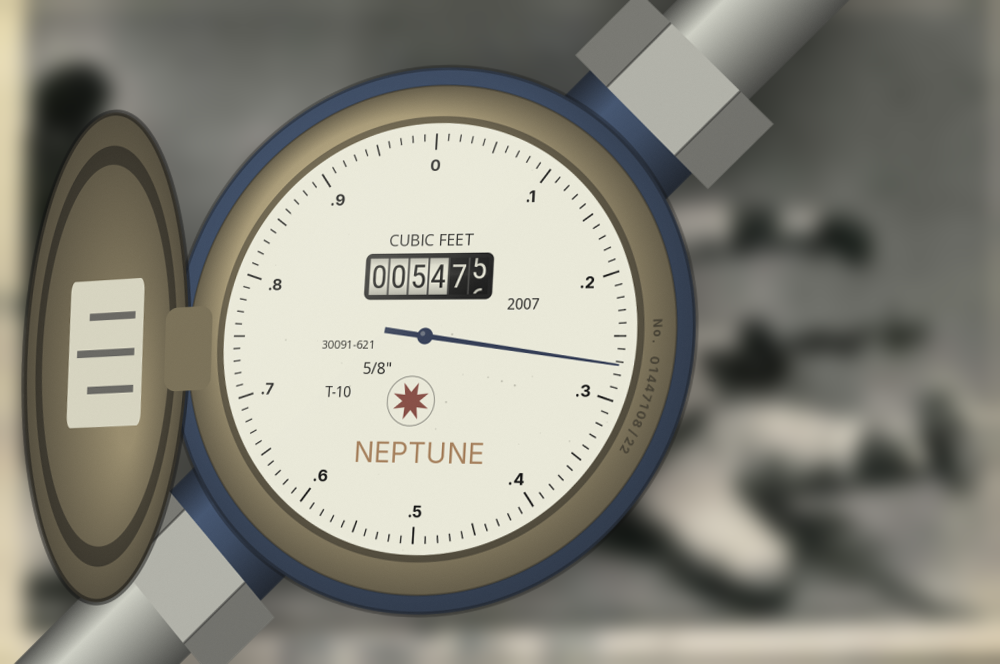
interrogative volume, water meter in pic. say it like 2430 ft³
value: 5475.27 ft³
